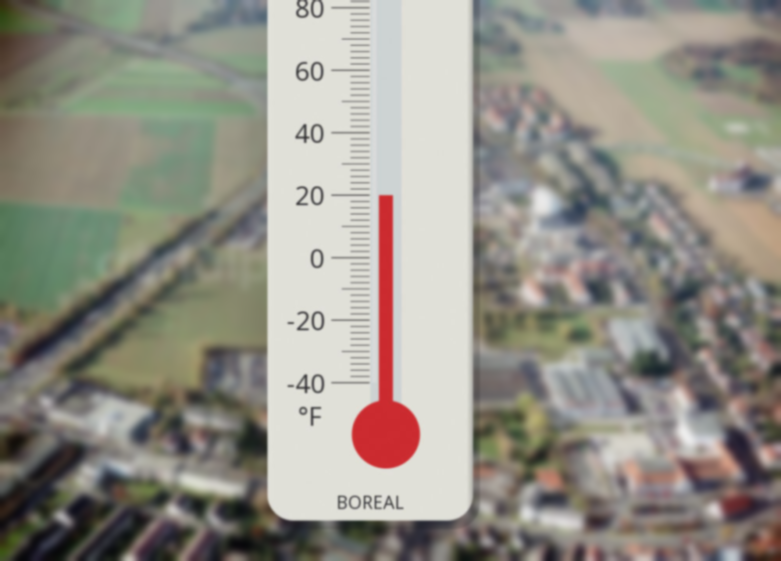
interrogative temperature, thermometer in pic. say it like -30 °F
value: 20 °F
